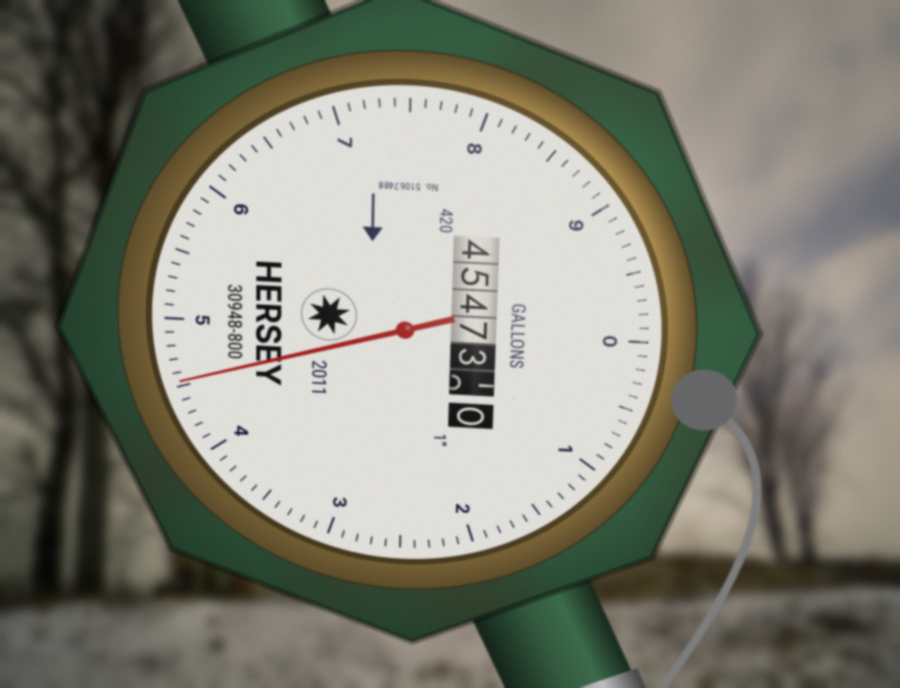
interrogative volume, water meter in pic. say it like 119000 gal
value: 4547314.5 gal
